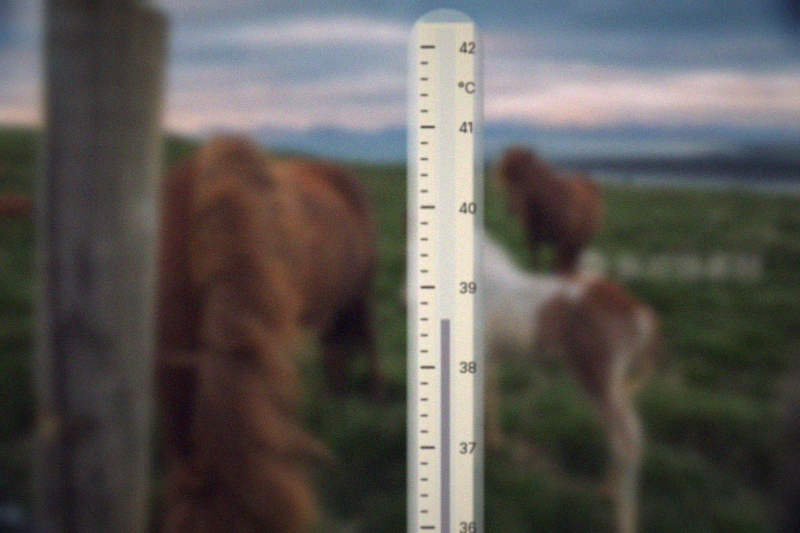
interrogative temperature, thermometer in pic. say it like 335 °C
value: 38.6 °C
